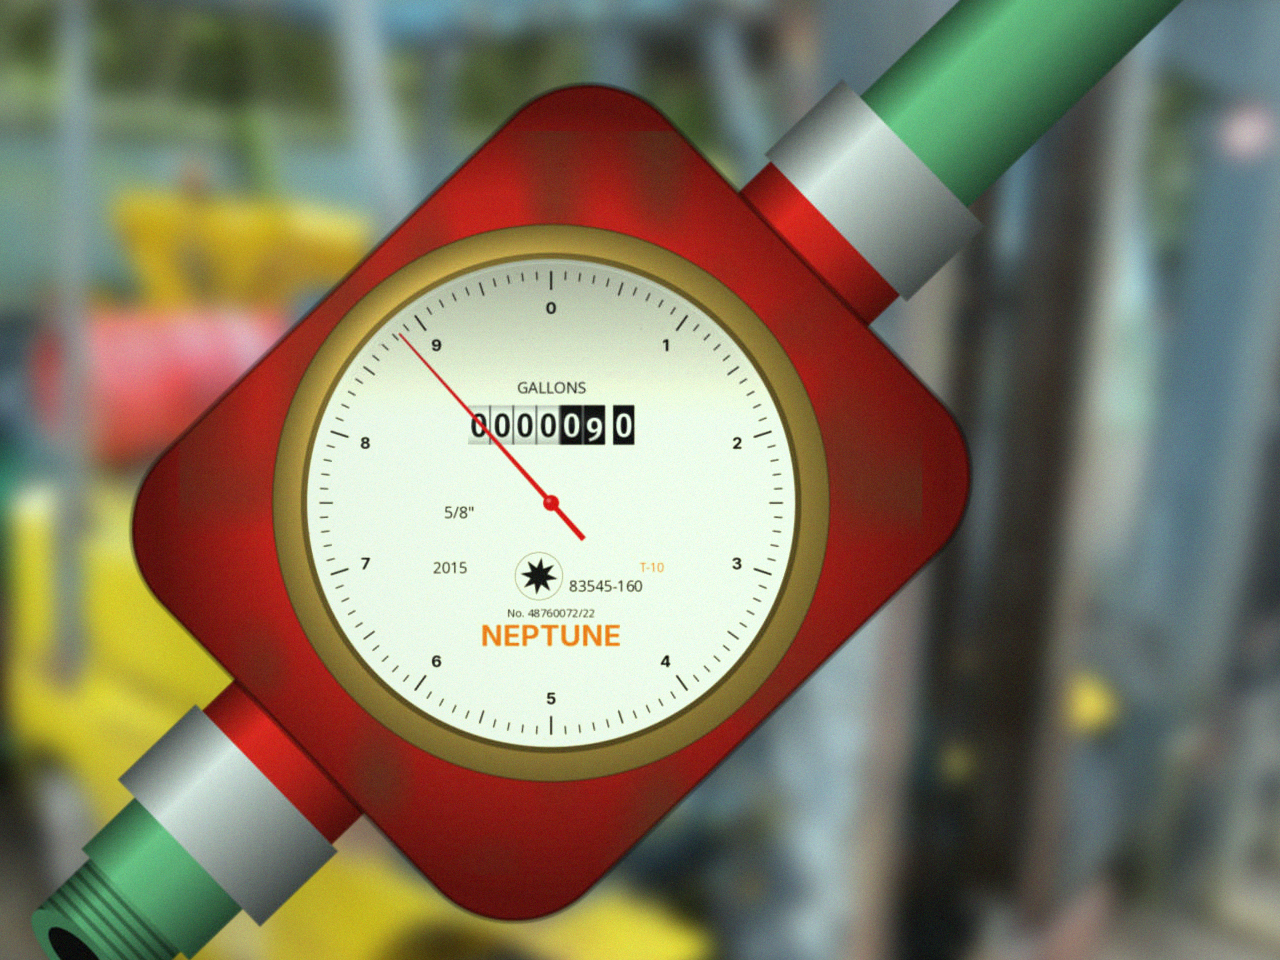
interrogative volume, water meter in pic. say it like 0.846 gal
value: 88.8 gal
